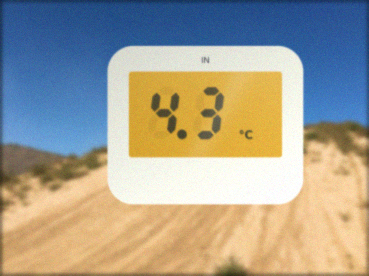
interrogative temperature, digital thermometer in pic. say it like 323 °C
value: 4.3 °C
